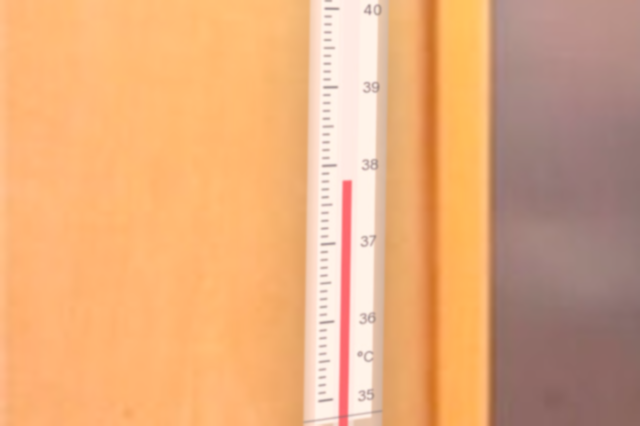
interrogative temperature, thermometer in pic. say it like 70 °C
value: 37.8 °C
